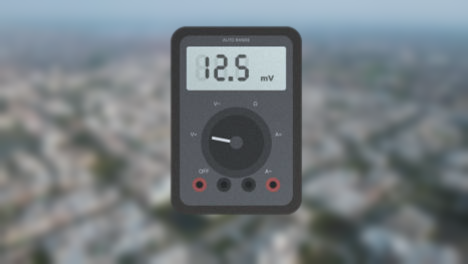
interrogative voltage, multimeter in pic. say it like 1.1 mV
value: 12.5 mV
